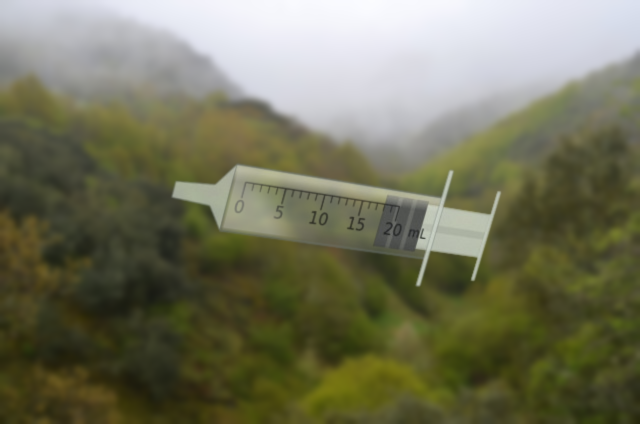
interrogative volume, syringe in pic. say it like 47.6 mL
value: 18 mL
